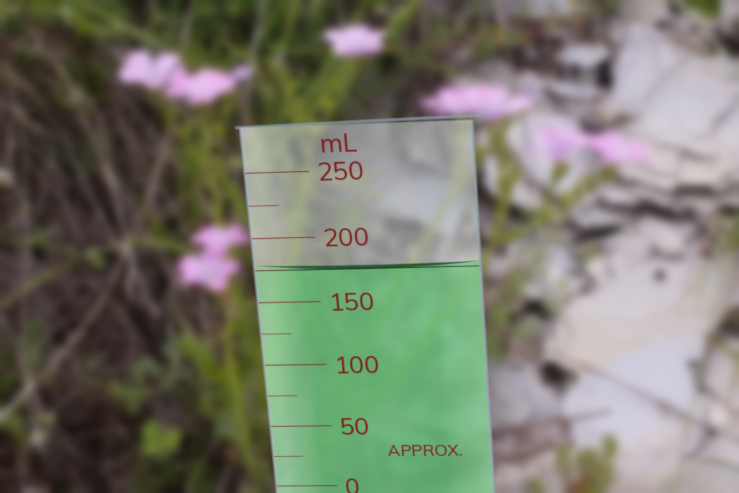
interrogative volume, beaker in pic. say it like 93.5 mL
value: 175 mL
